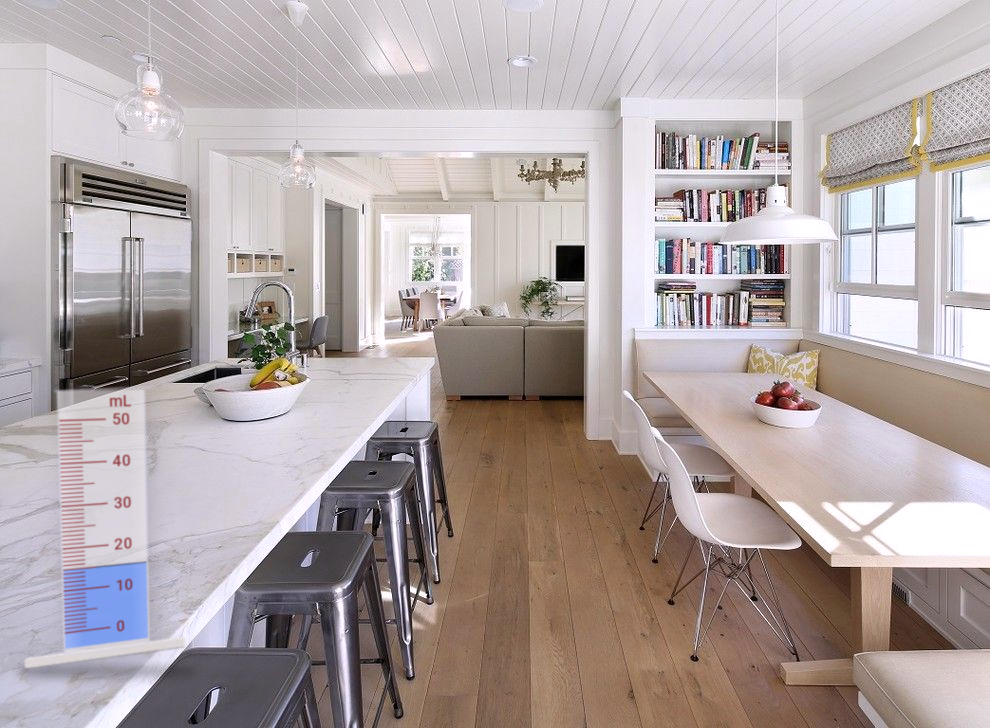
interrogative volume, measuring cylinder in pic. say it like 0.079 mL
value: 15 mL
